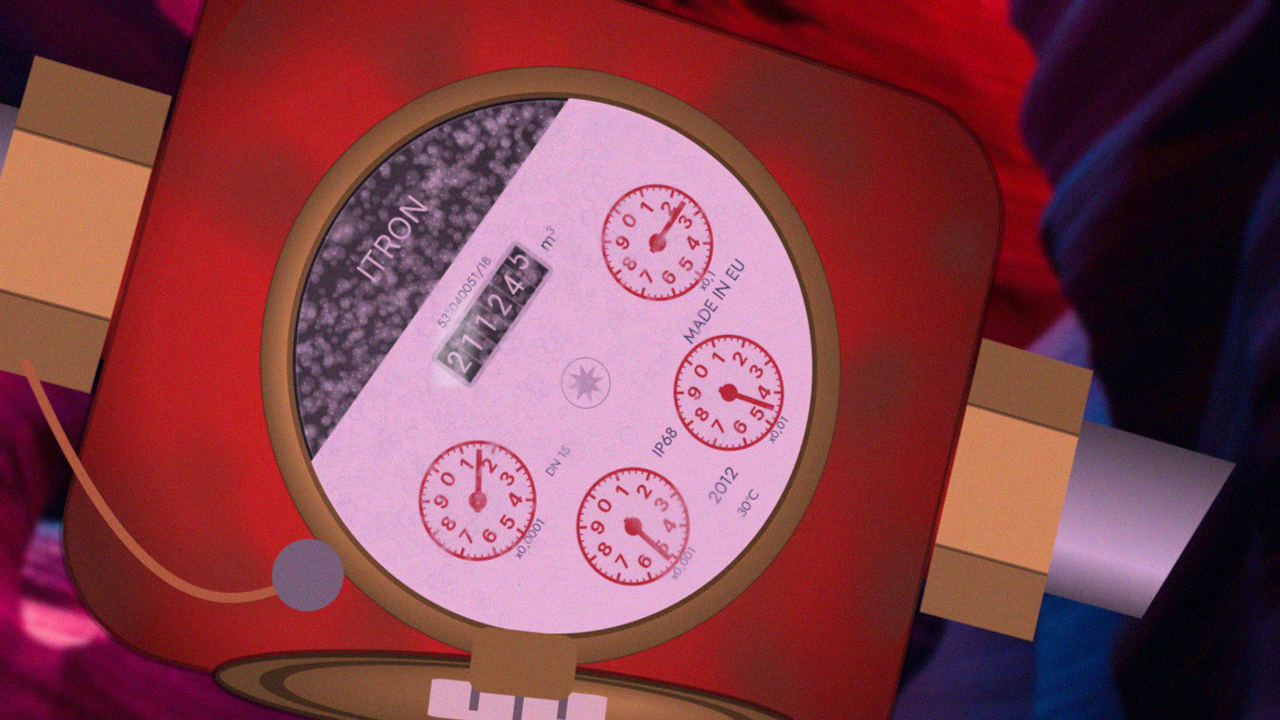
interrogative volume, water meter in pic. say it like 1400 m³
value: 211245.2451 m³
